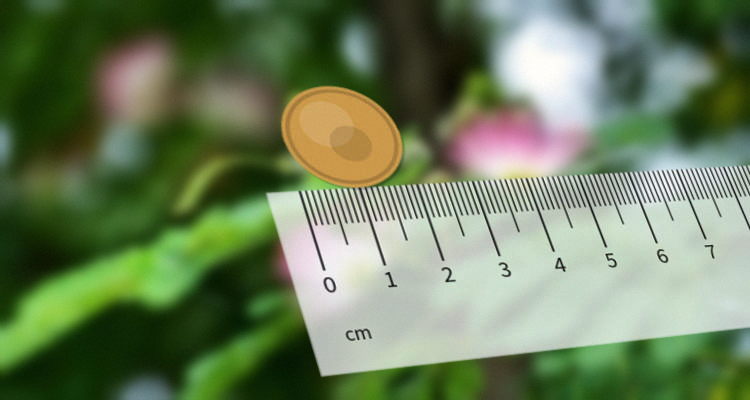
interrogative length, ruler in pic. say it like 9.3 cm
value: 2 cm
